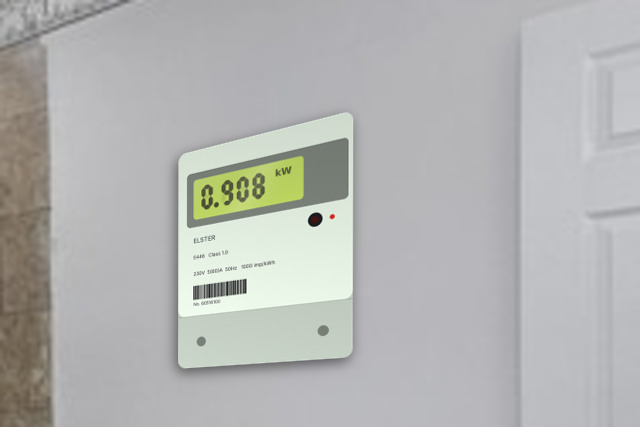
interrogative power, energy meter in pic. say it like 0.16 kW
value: 0.908 kW
